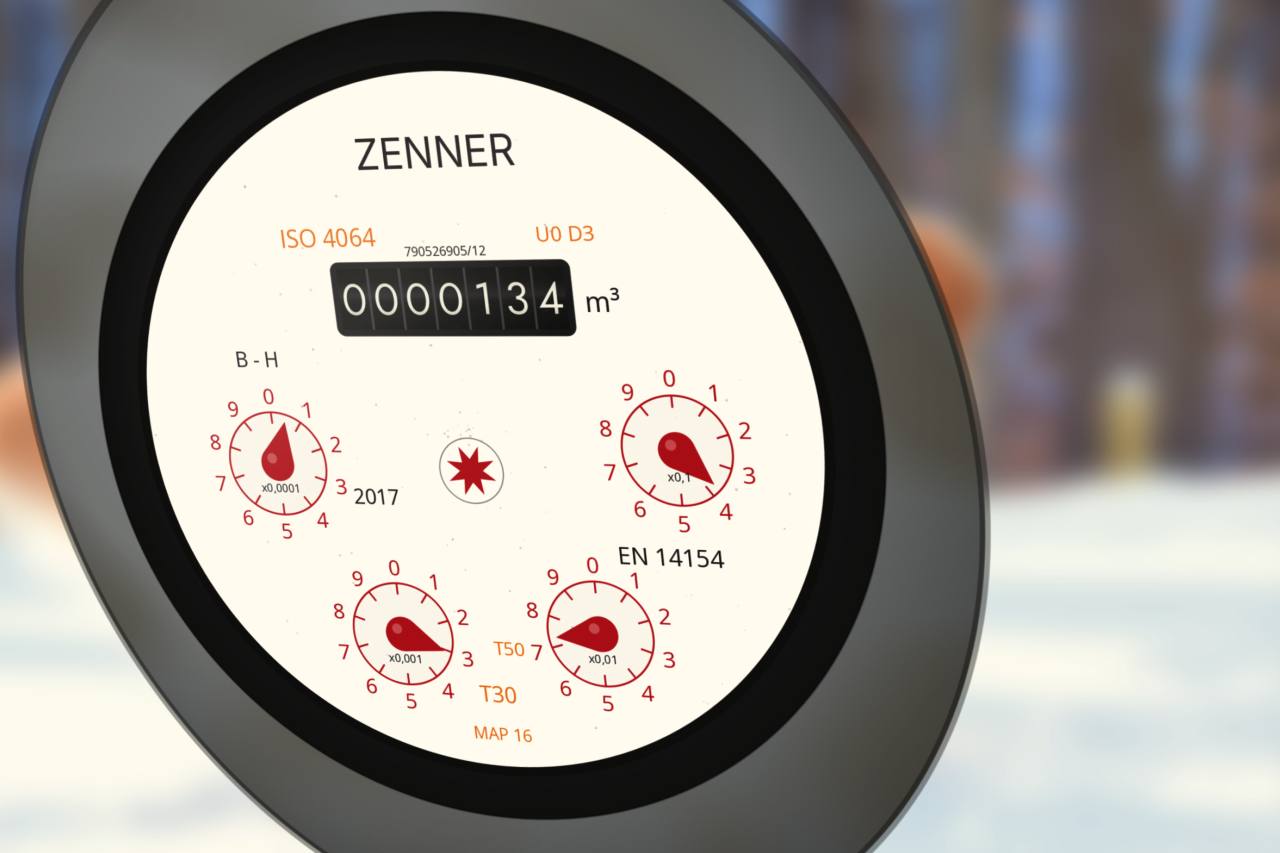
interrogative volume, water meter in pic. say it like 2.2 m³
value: 134.3730 m³
